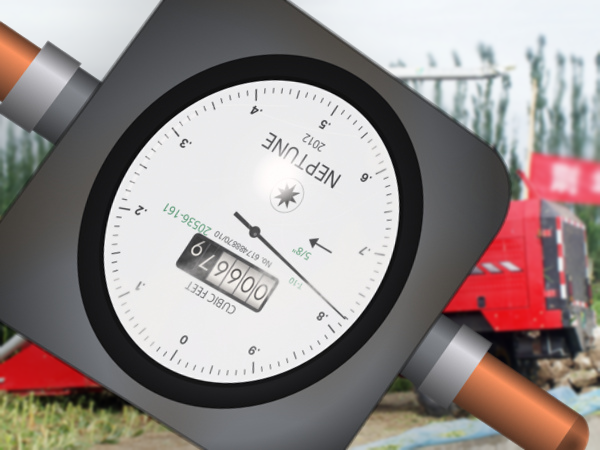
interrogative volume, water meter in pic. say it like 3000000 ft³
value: 6678.78 ft³
